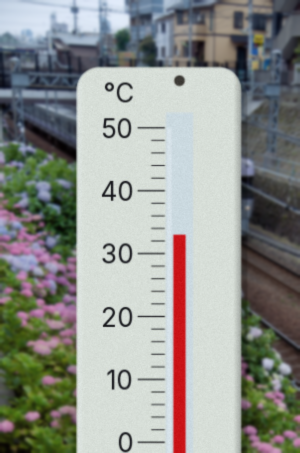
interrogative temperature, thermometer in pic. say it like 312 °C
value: 33 °C
